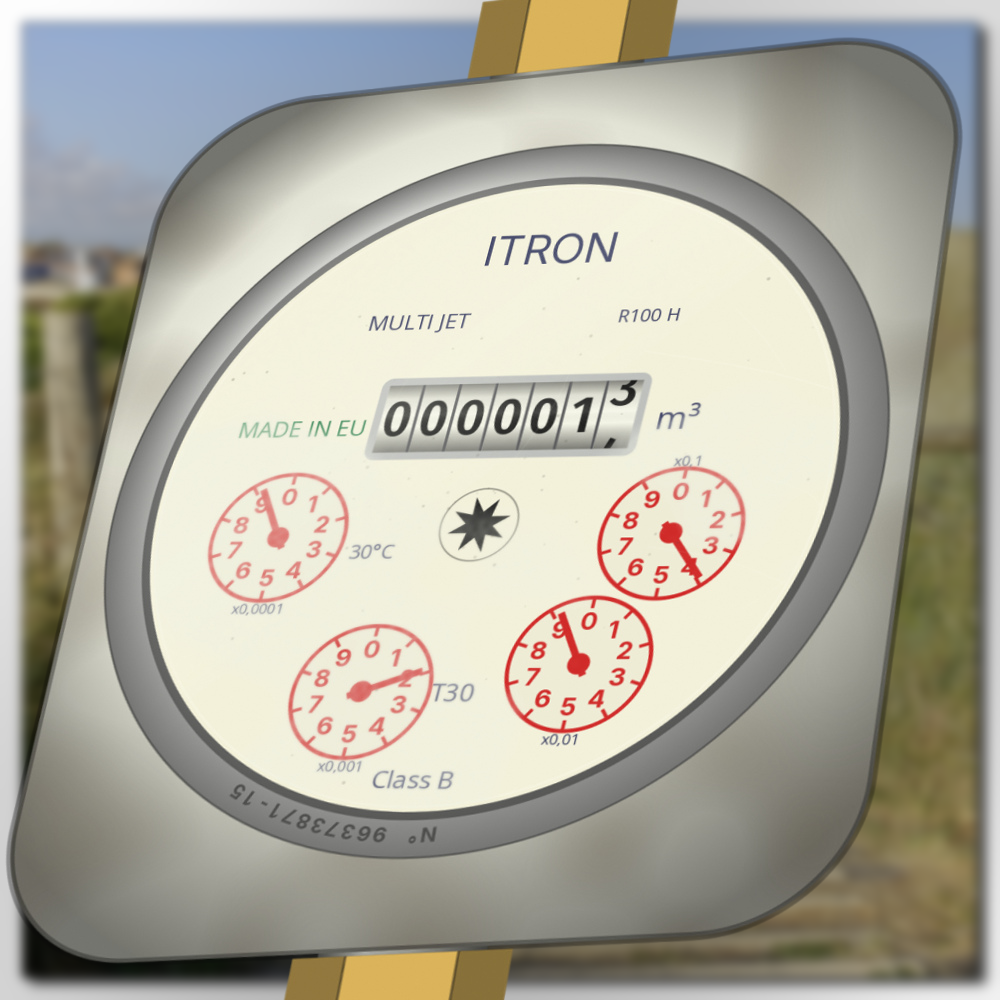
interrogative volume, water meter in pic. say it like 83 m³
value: 13.3919 m³
